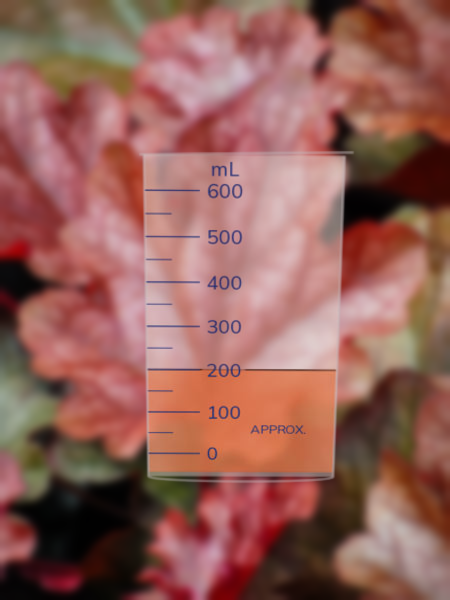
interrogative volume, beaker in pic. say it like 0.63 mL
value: 200 mL
